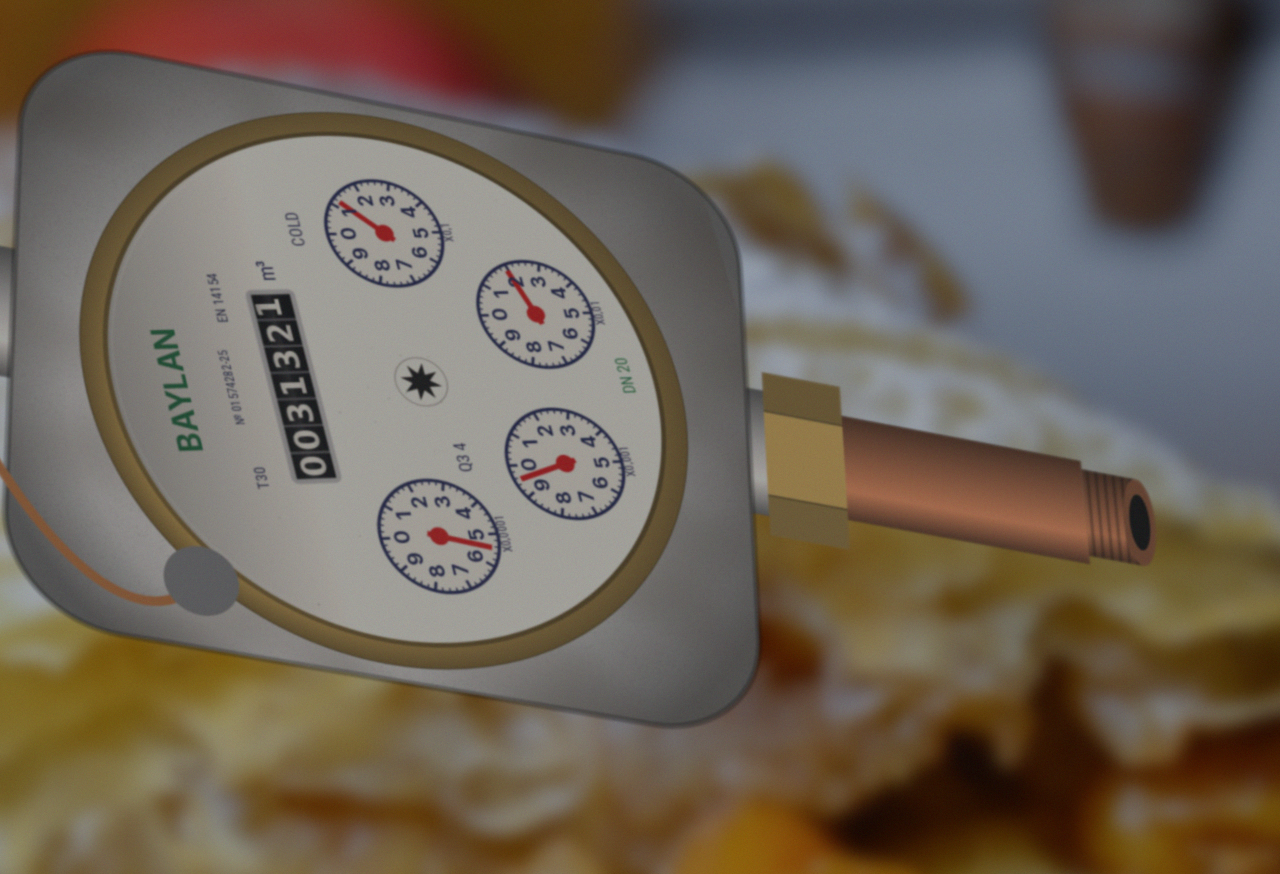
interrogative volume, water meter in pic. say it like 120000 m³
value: 31321.1195 m³
